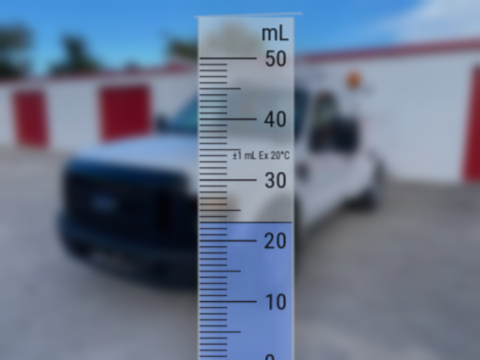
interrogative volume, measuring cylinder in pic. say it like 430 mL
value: 23 mL
